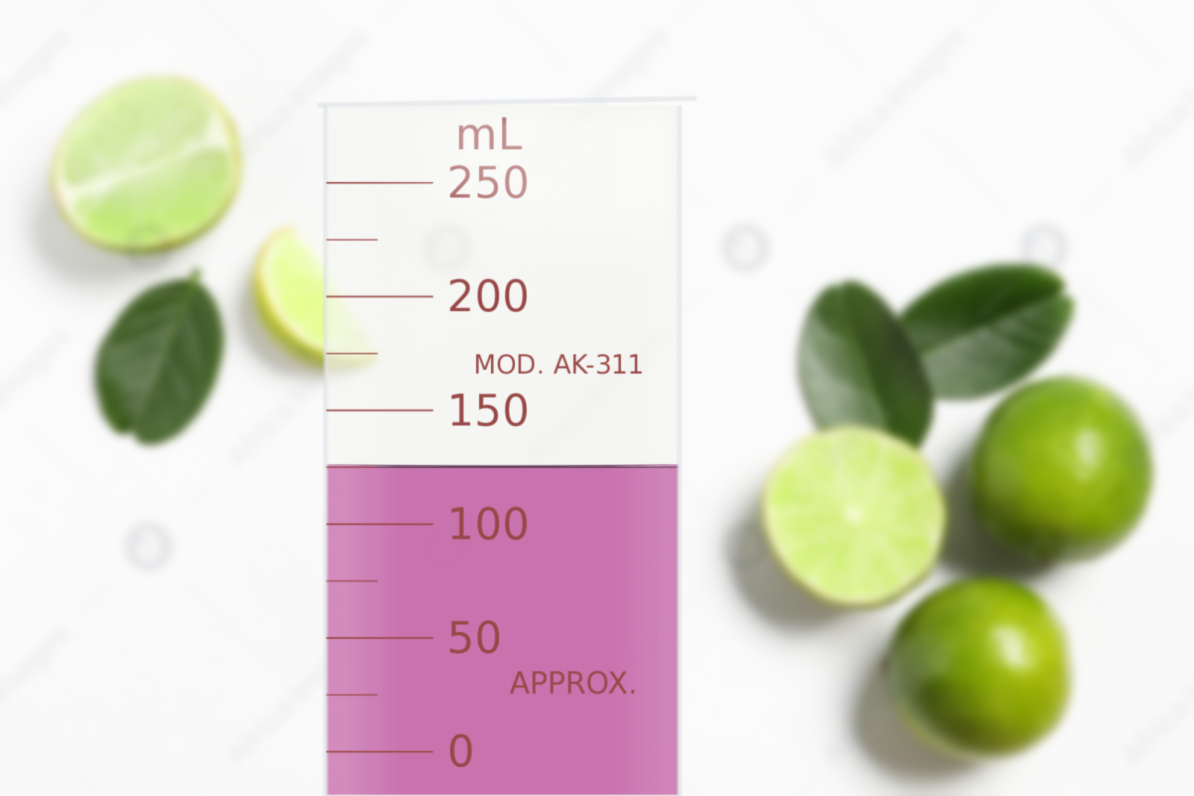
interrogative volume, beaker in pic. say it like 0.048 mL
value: 125 mL
